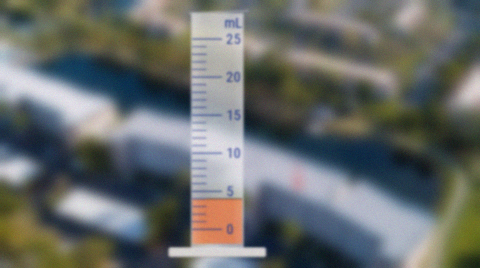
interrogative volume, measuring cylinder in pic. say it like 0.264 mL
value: 4 mL
